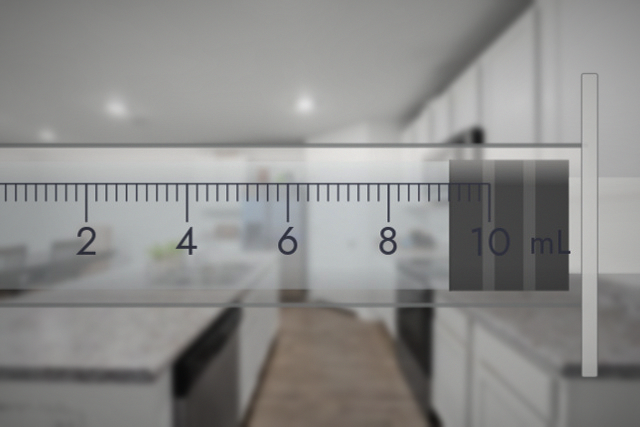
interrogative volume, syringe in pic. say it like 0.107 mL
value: 9.2 mL
